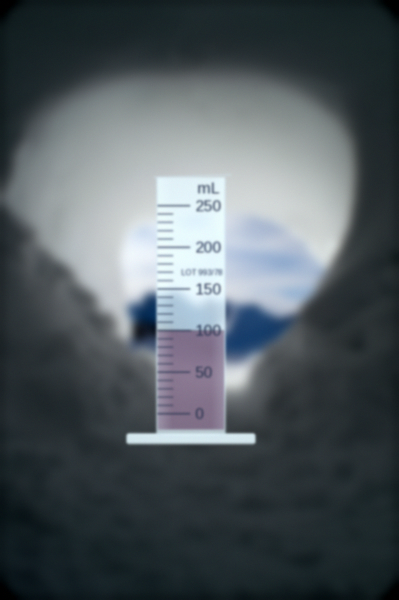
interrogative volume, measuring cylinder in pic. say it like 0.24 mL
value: 100 mL
